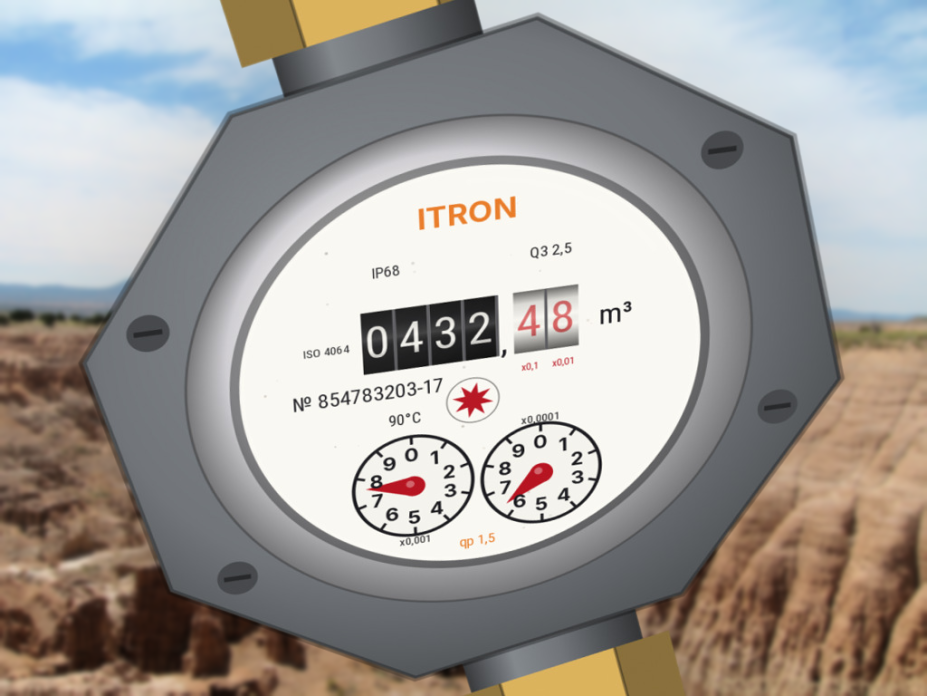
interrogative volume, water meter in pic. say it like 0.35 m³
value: 432.4876 m³
